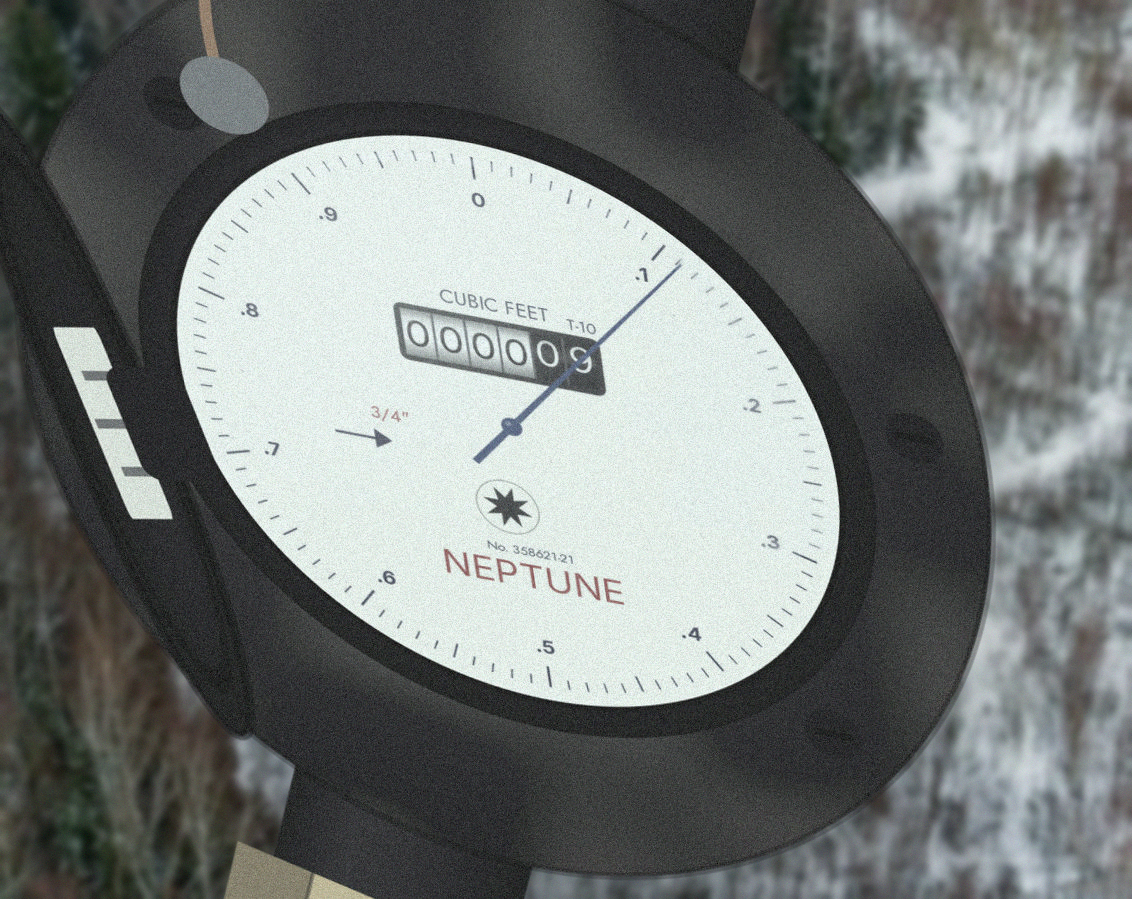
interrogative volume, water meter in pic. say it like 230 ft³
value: 9.11 ft³
